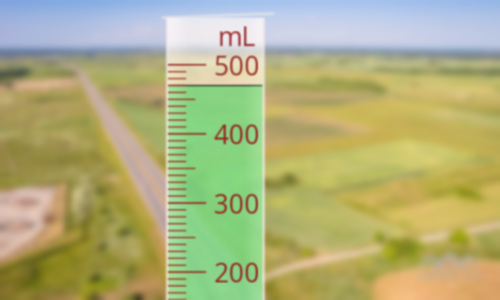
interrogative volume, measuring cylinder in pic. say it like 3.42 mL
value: 470 mL
